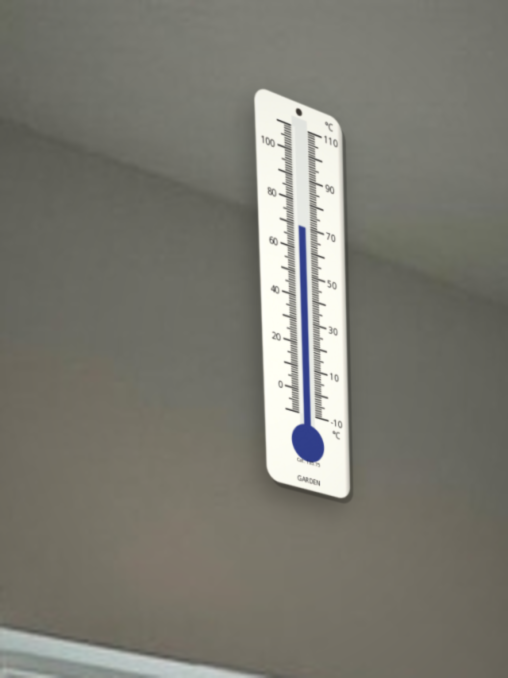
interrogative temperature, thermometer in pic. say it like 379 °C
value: 70 °C
